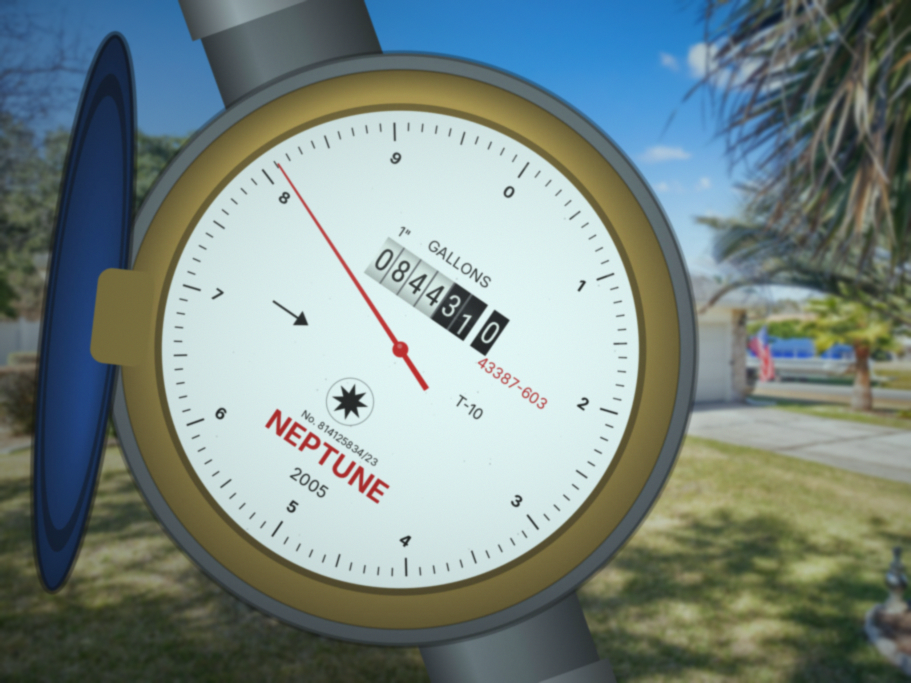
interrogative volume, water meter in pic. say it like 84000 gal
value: 844308.1 gal
